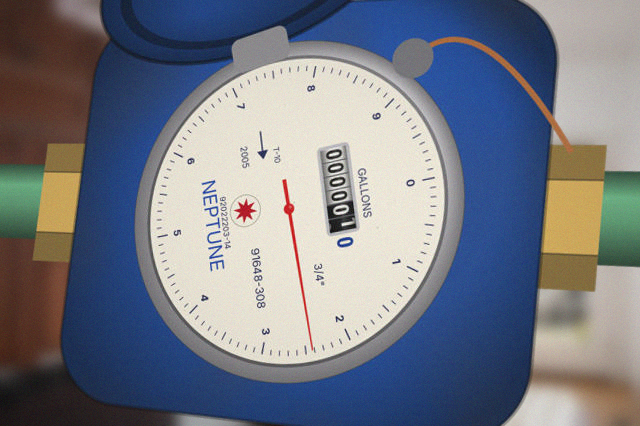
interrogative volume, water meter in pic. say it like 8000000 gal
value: 12.4 gal
